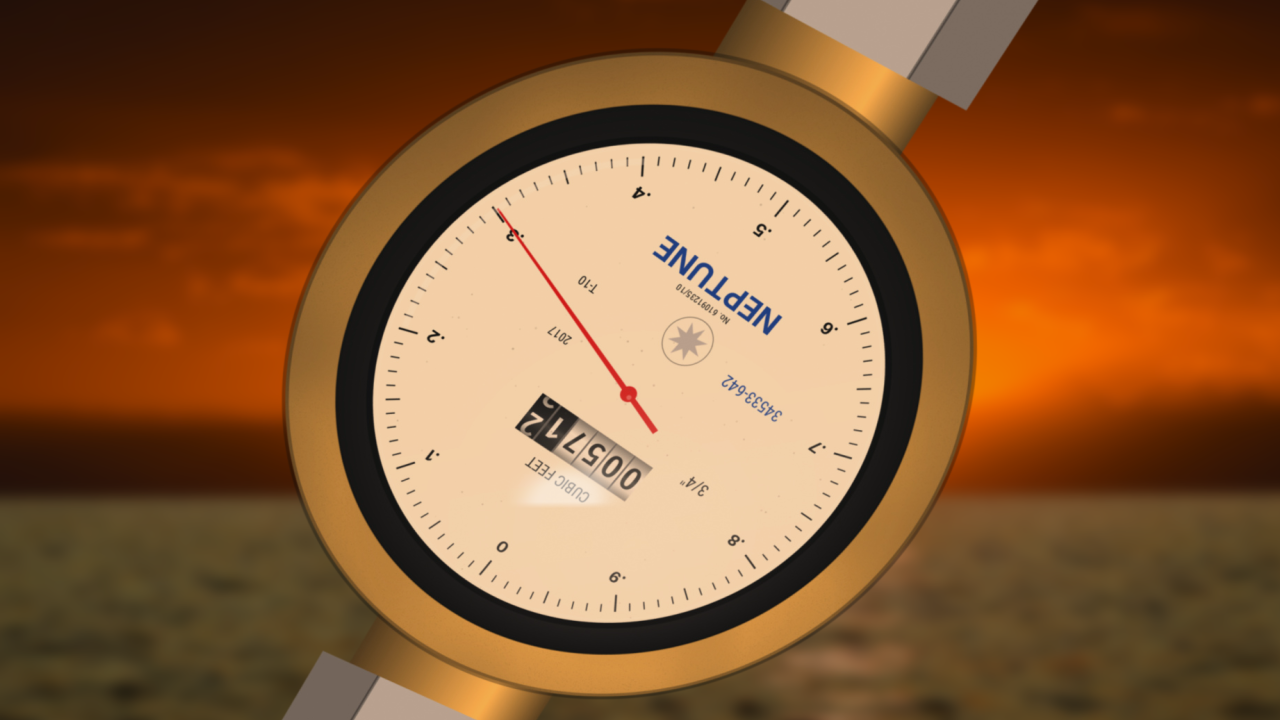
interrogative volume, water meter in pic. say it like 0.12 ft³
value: 5712.30 ft³
